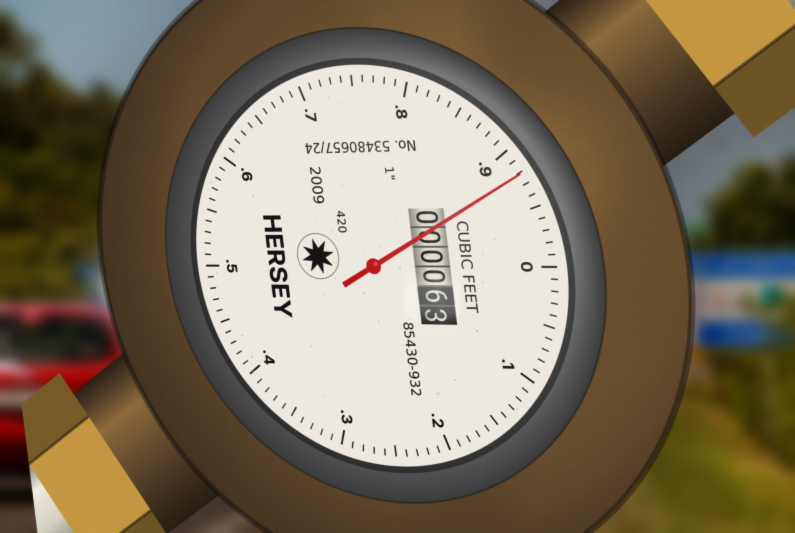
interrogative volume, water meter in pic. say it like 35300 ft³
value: 62.92 ft³
